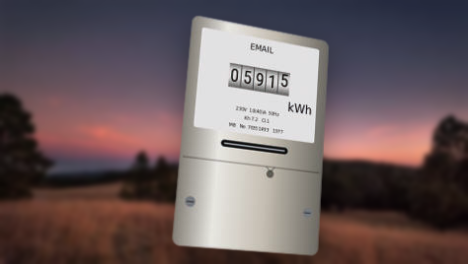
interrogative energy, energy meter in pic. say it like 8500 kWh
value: 5915 kWh
